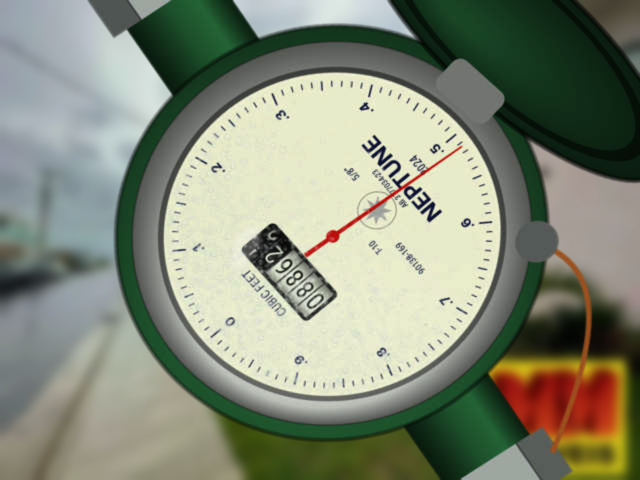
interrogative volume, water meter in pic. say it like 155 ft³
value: 88621.51 ft³
